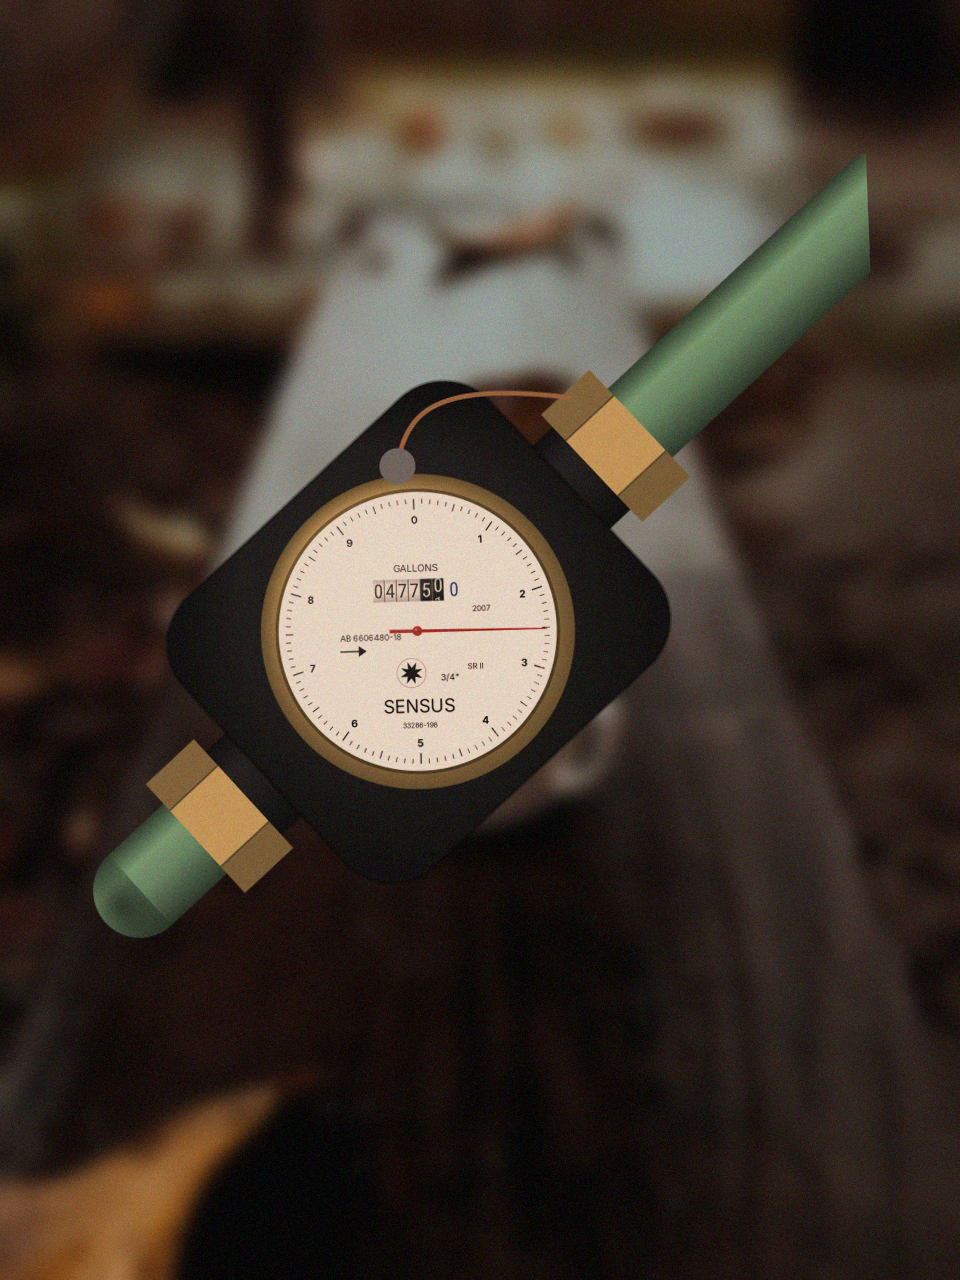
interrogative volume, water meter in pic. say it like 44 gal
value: 477502.5 gal
